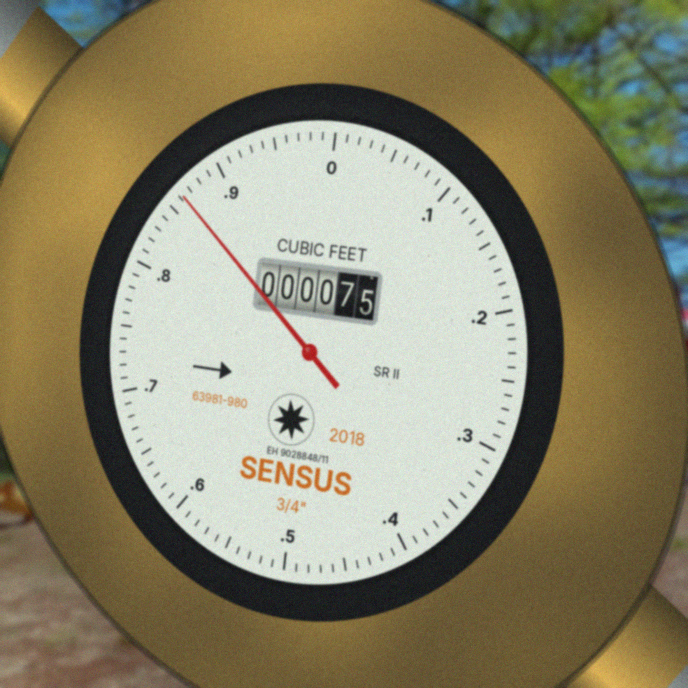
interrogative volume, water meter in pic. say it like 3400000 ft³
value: 74.86 ft³
